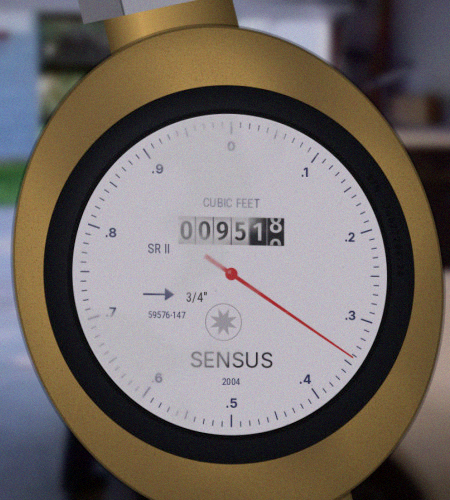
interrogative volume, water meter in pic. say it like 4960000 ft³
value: 9518.34 ft³
